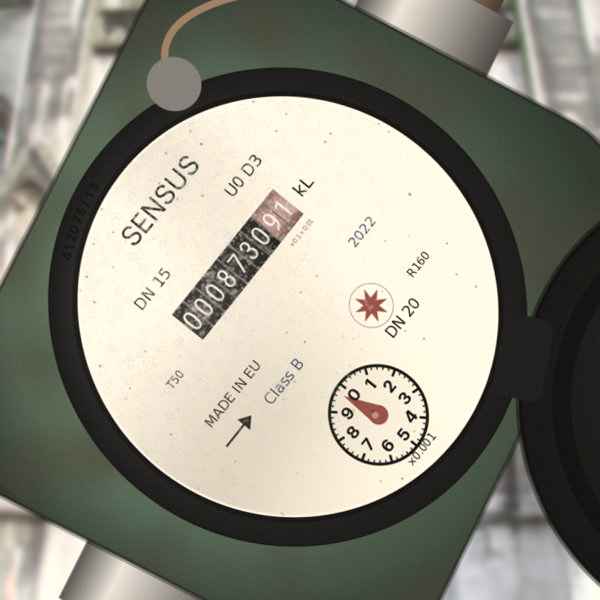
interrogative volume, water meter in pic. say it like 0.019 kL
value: 8730.909 kL
